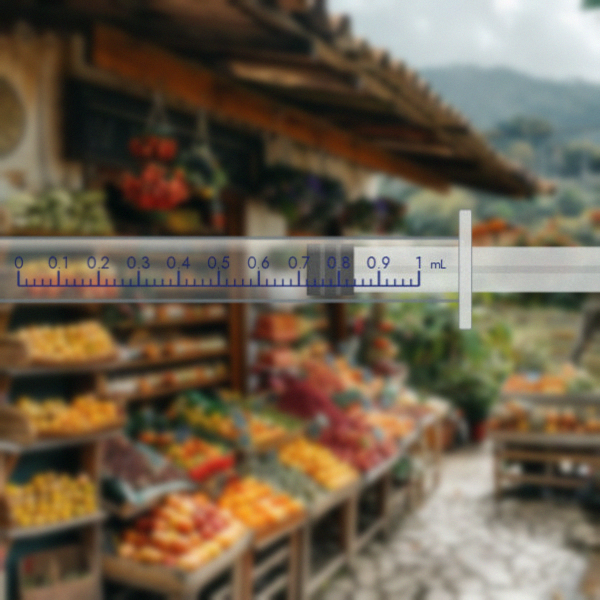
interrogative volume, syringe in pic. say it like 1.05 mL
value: 0.72 mL
